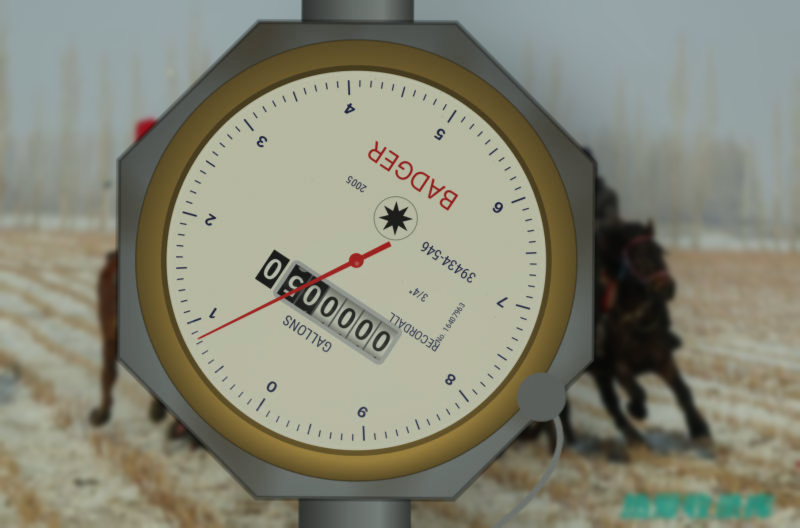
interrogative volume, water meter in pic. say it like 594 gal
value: 50.8 gal
